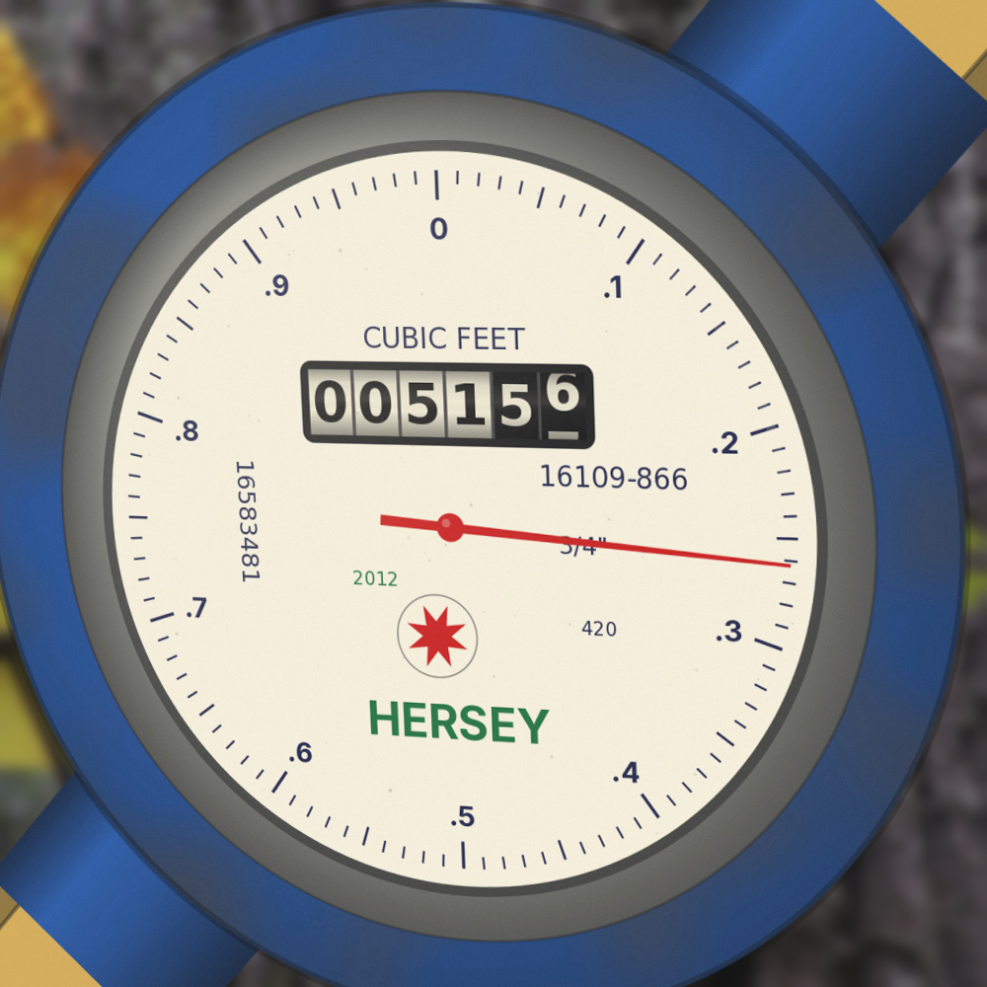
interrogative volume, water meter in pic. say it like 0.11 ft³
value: 5156.26 ft³
